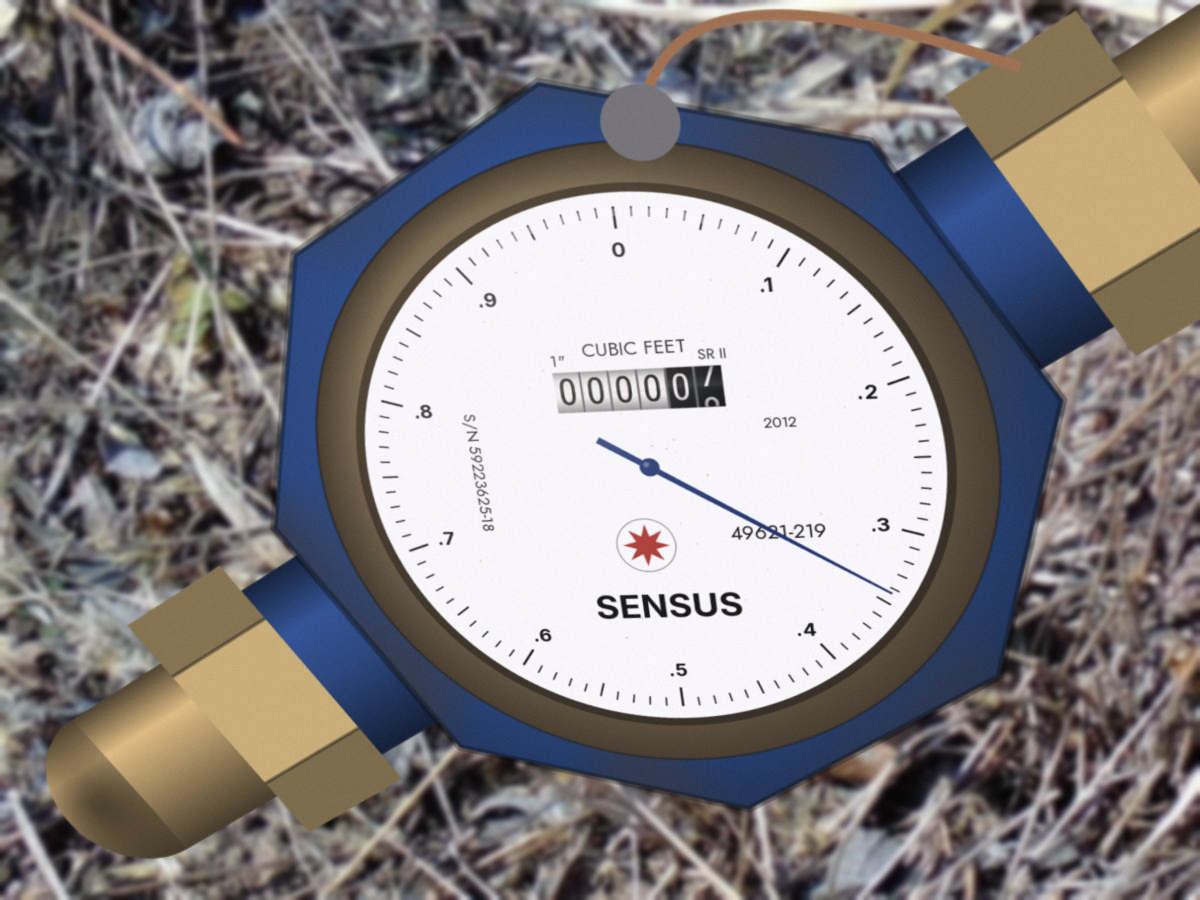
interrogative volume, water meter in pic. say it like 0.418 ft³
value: 7.34 ft³
